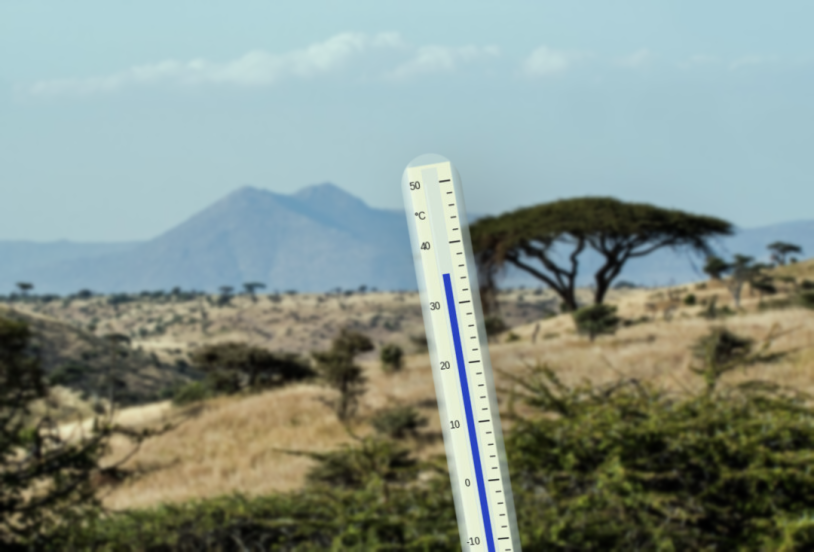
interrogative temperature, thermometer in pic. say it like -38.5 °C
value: 35 °C
